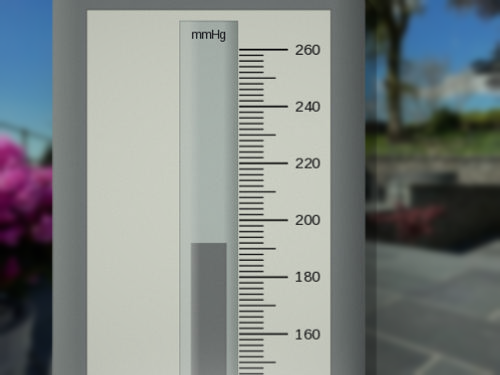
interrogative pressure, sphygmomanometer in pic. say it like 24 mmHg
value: 192 mmHg
